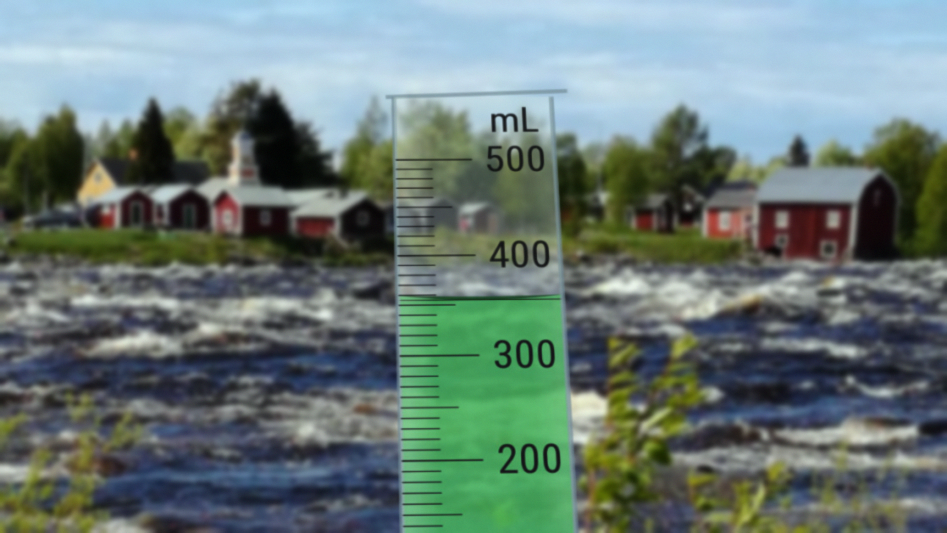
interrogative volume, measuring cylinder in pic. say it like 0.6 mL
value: 355 mL
